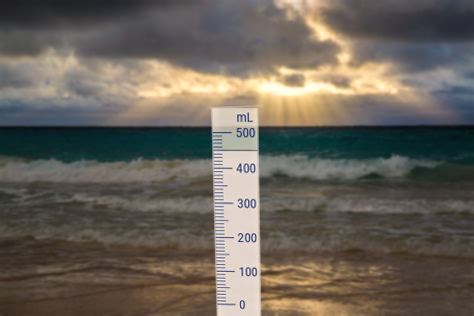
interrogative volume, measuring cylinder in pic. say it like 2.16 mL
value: 450 mL
